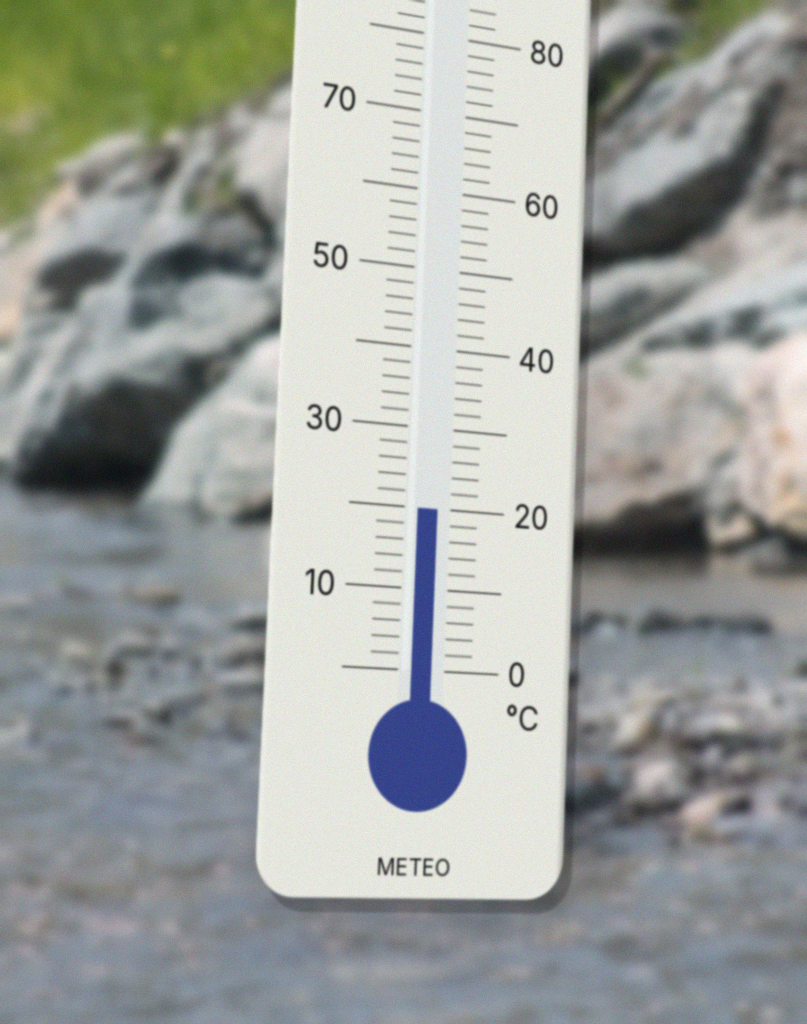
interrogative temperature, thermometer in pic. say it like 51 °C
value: 20 °C
